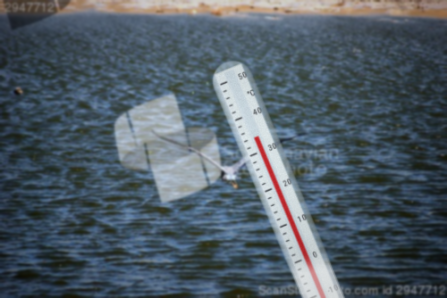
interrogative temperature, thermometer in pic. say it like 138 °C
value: 34 °C
